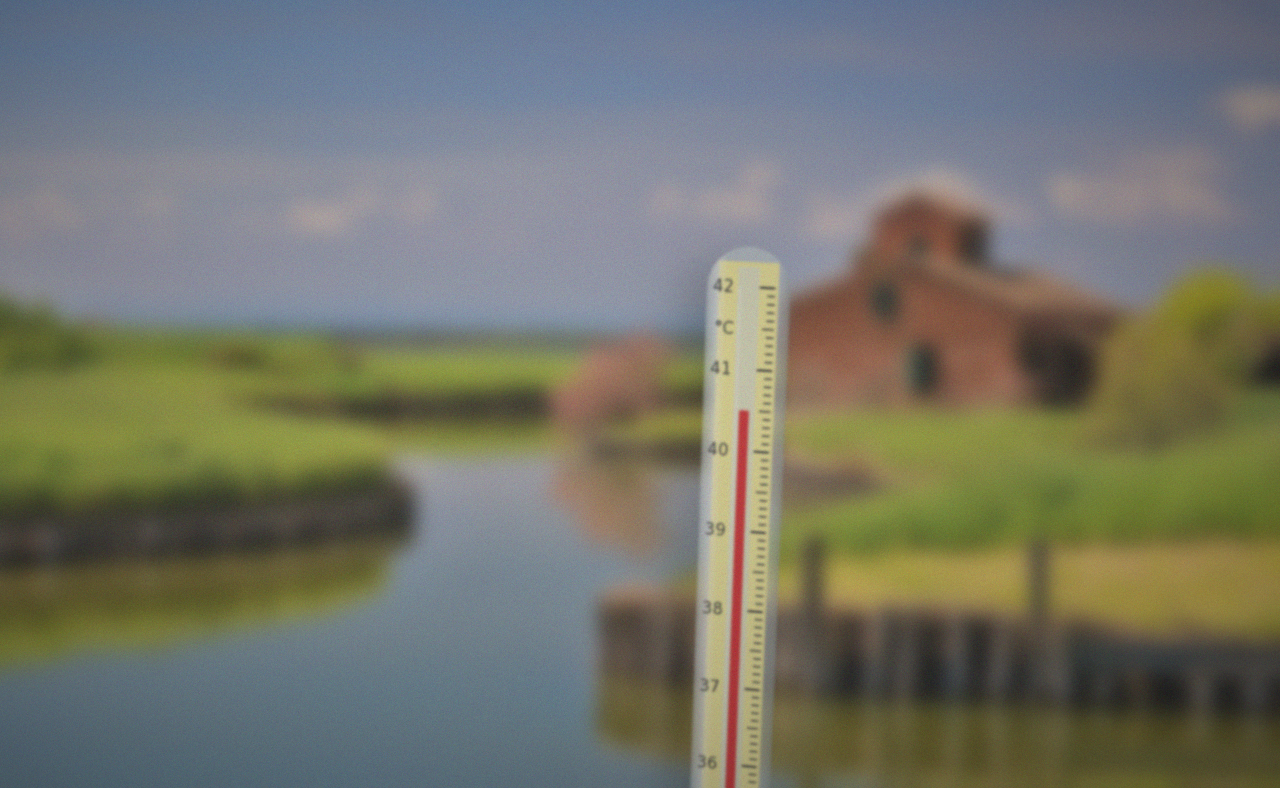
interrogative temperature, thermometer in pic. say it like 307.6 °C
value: 40.5 °C
